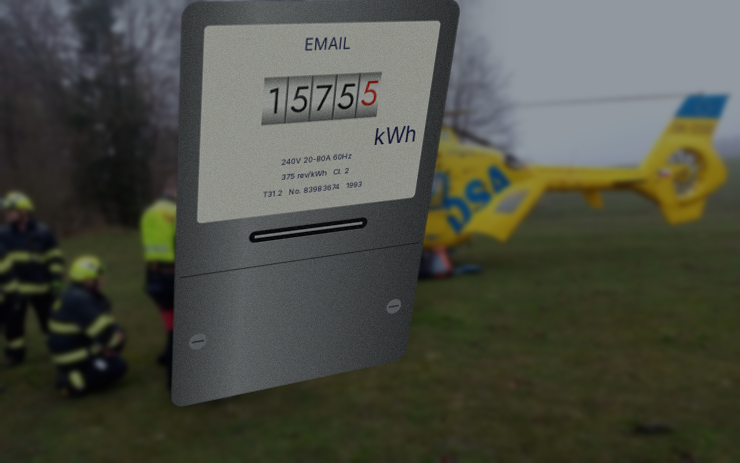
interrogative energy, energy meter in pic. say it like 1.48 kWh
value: 1575.5 kWh
